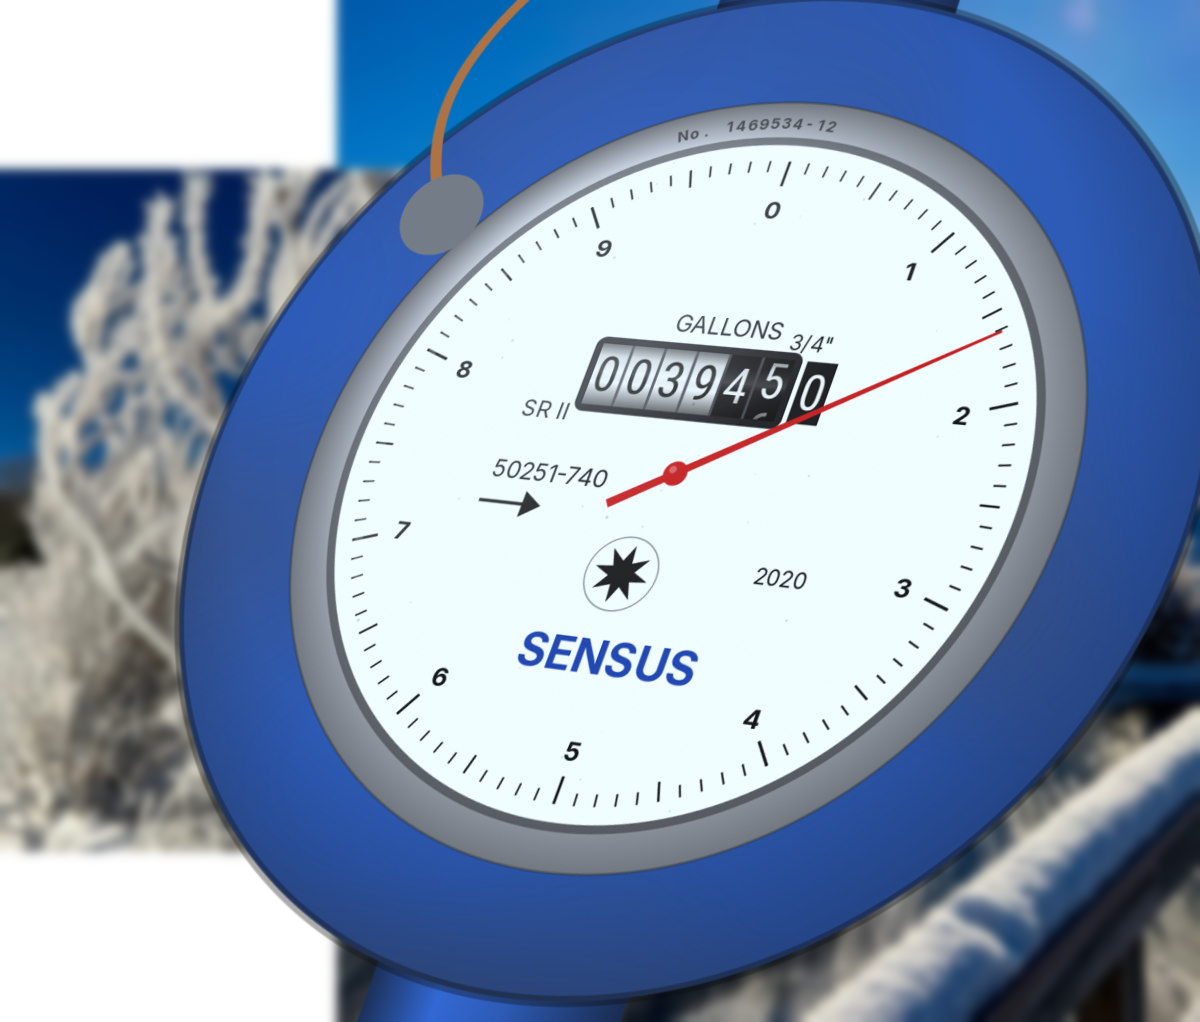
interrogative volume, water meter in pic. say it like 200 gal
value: 39451.6 gal
